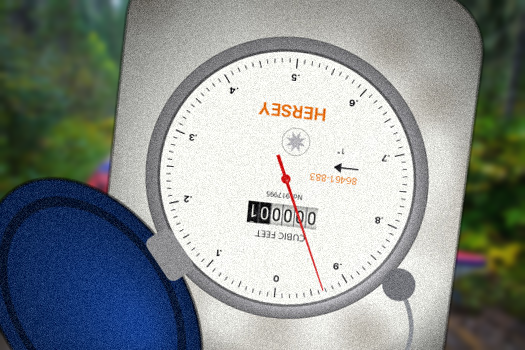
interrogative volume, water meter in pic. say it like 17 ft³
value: 0.93 ft³
